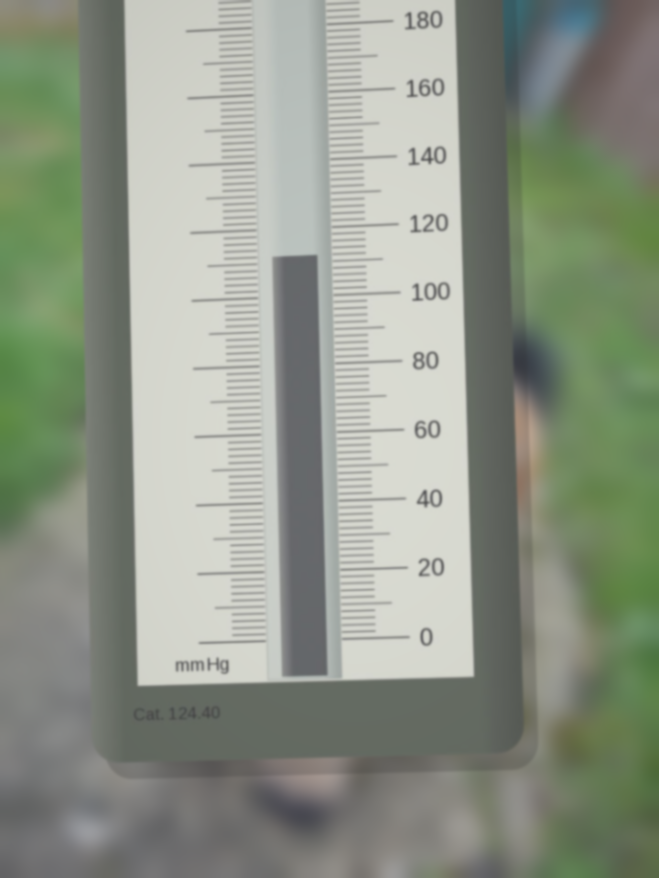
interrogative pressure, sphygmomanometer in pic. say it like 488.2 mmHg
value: 112 mmHg
